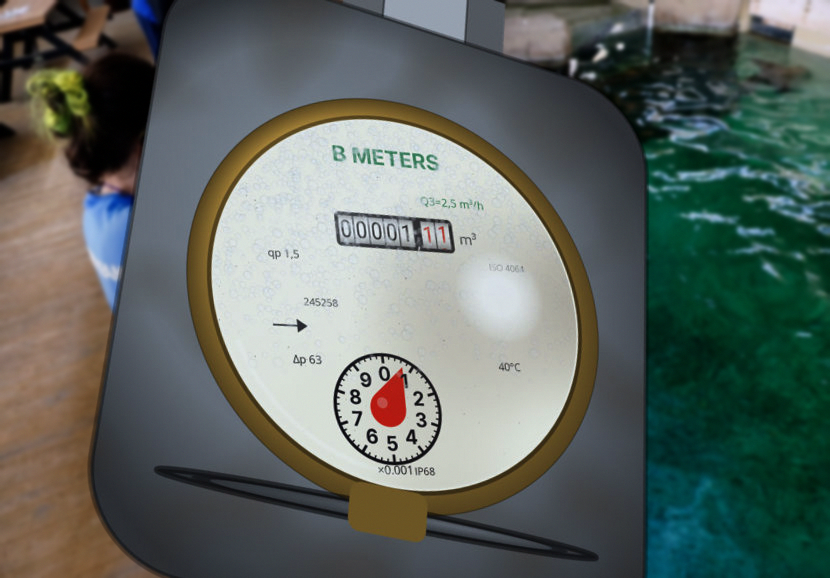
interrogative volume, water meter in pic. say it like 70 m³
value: 1.110 m³
